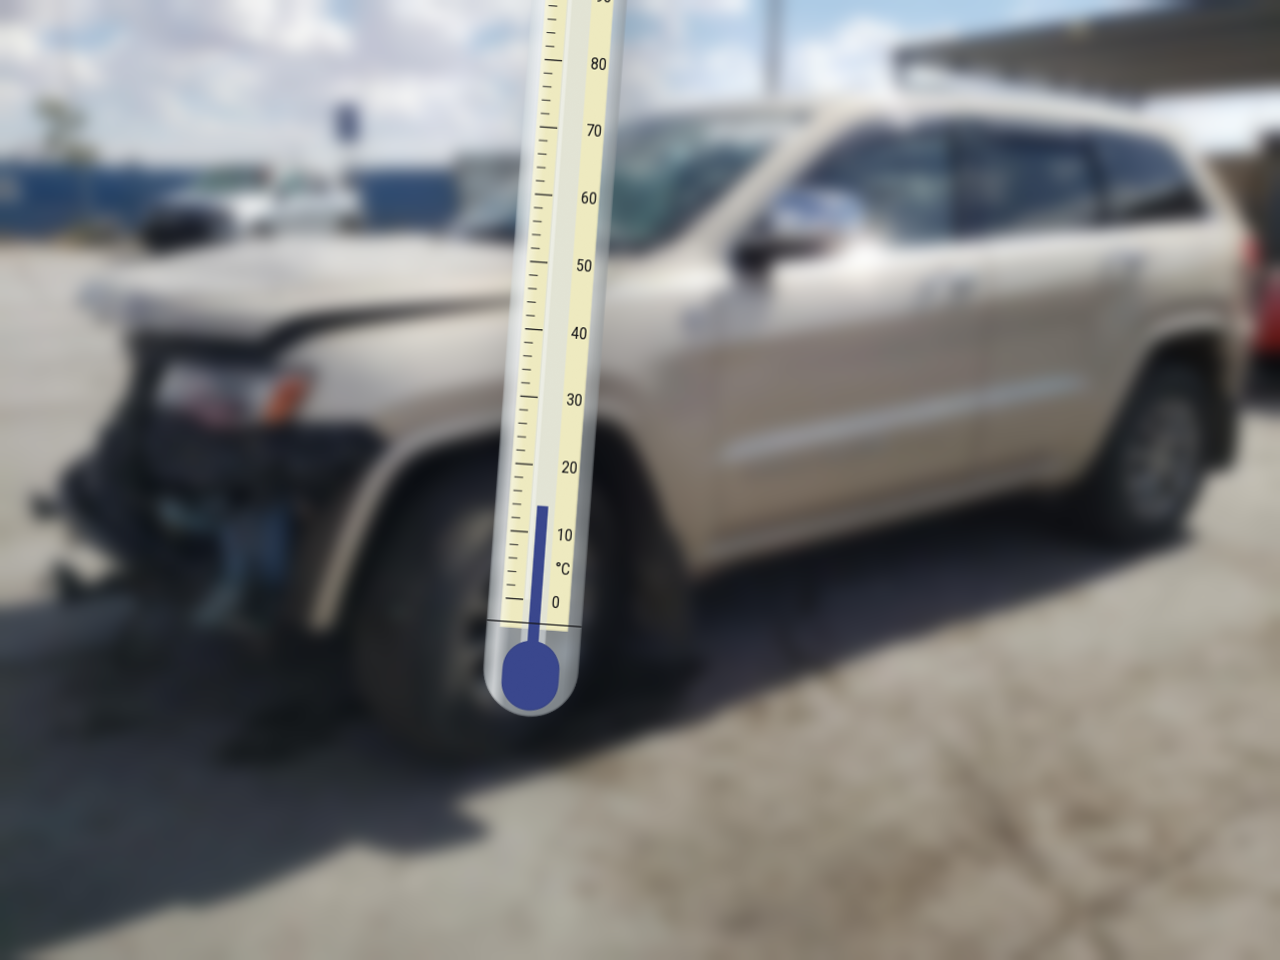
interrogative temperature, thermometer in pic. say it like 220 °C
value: 14 °C
